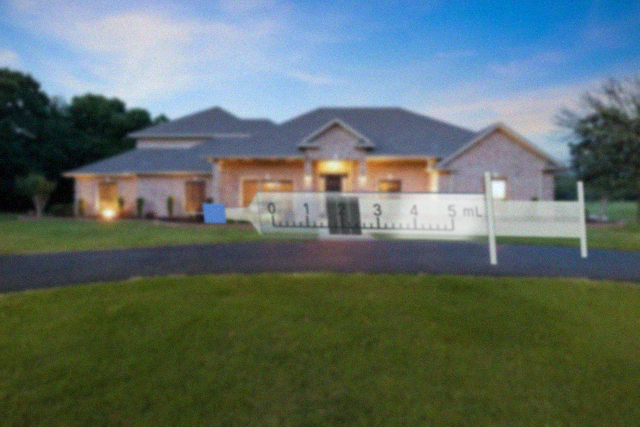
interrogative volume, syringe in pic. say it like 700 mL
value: 1.6 mL
